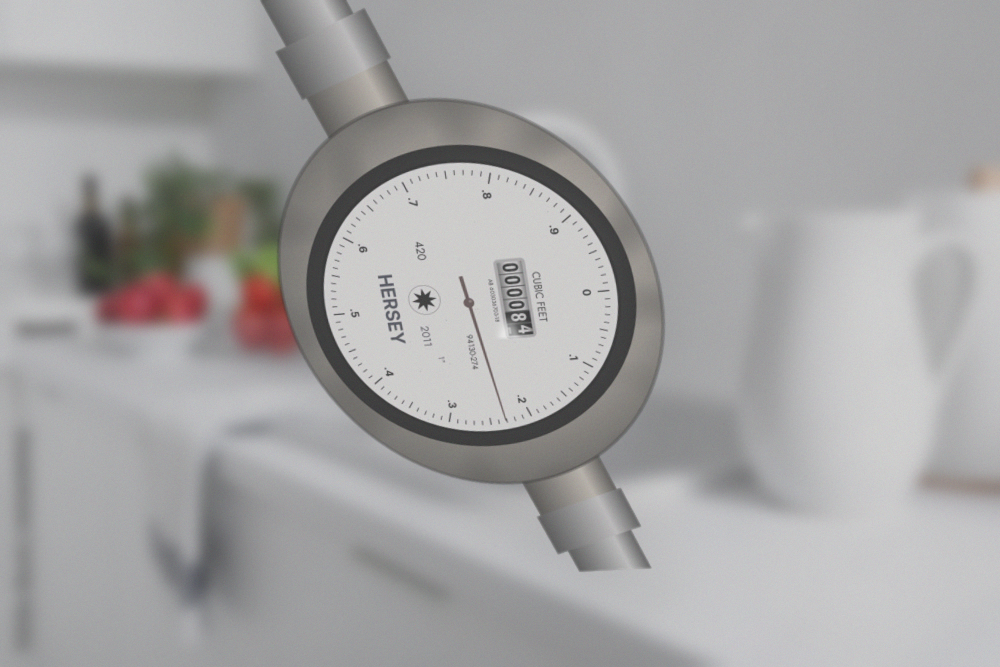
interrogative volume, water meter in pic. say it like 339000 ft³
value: 84.23 ft³
